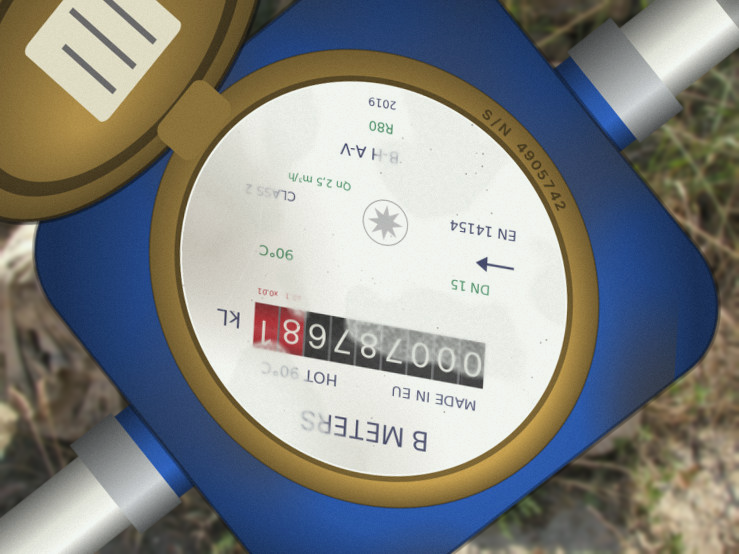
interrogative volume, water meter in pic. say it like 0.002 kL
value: 7876.81 kL
